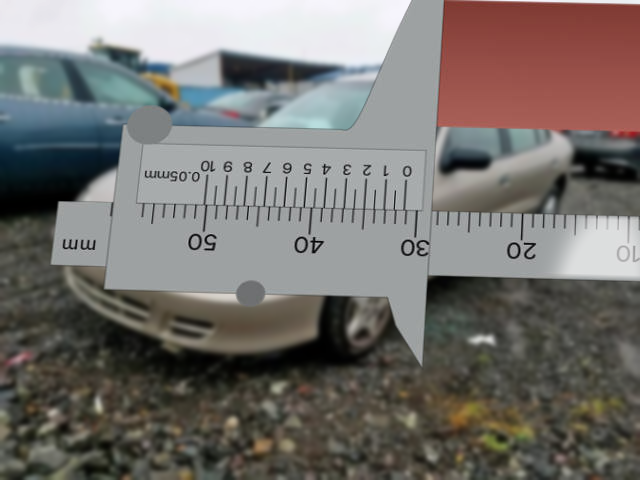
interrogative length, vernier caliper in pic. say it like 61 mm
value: 31.2 mm
